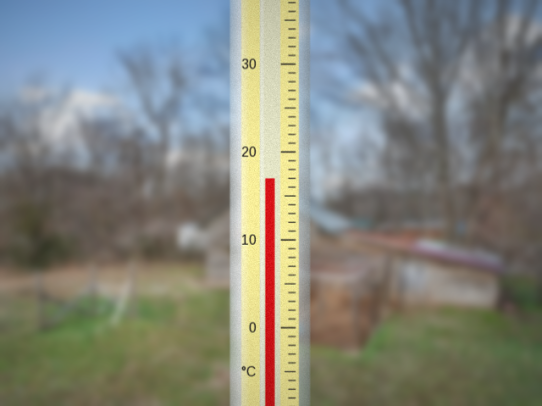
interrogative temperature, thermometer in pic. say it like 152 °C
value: 17 °C
